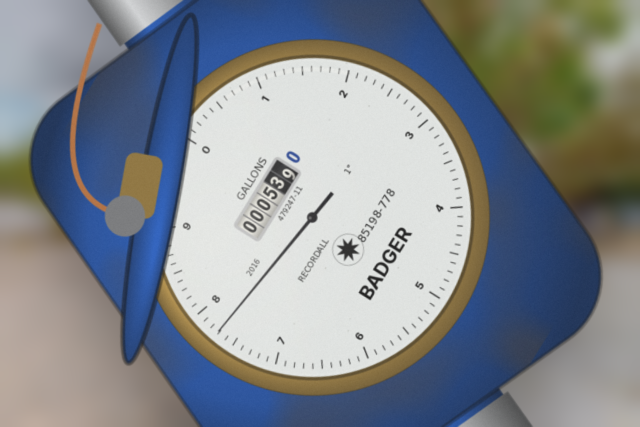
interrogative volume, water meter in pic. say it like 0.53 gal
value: 5387.7 gal
